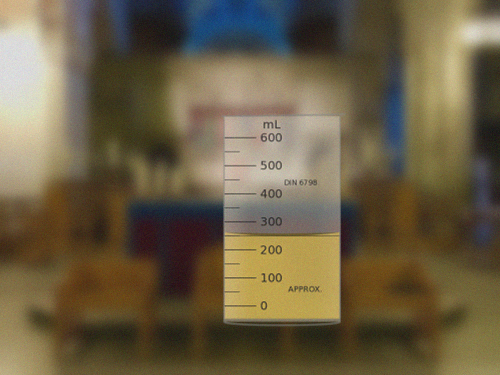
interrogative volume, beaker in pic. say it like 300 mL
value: 250 mL
